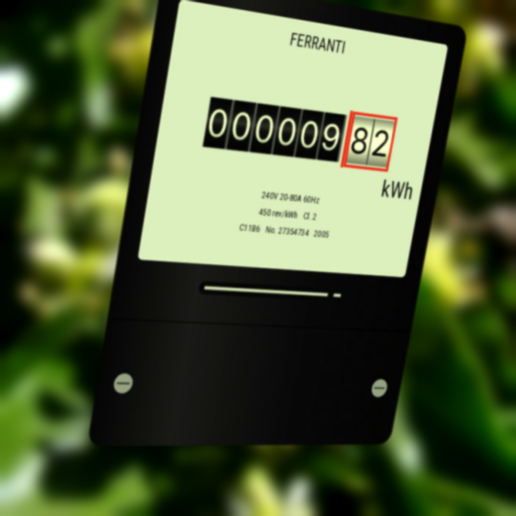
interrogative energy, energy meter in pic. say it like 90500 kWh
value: 9.82 kWh
